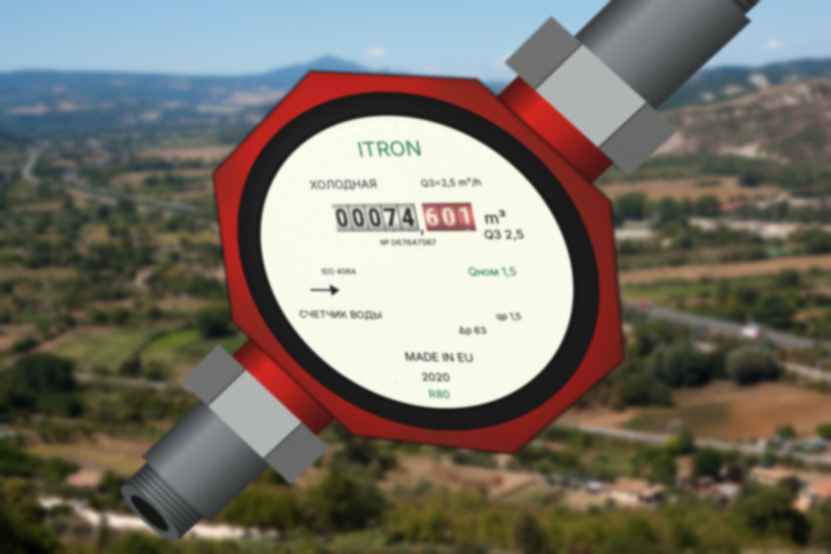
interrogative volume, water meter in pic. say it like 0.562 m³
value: 74.601 m³
